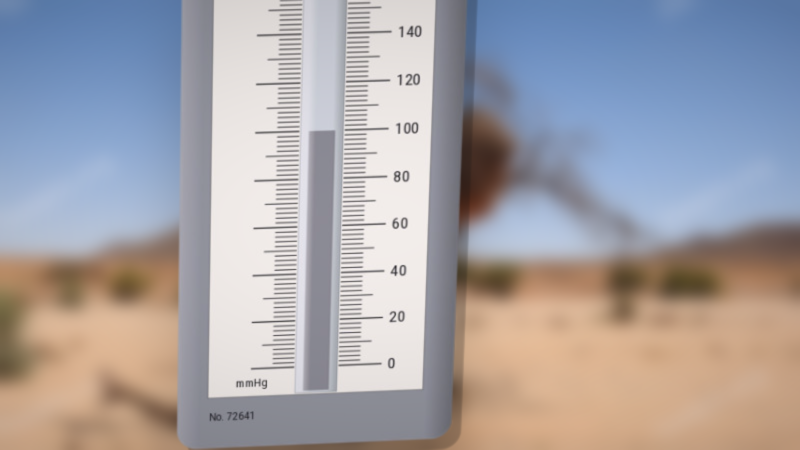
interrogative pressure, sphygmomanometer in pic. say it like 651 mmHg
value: 100 mmHg
